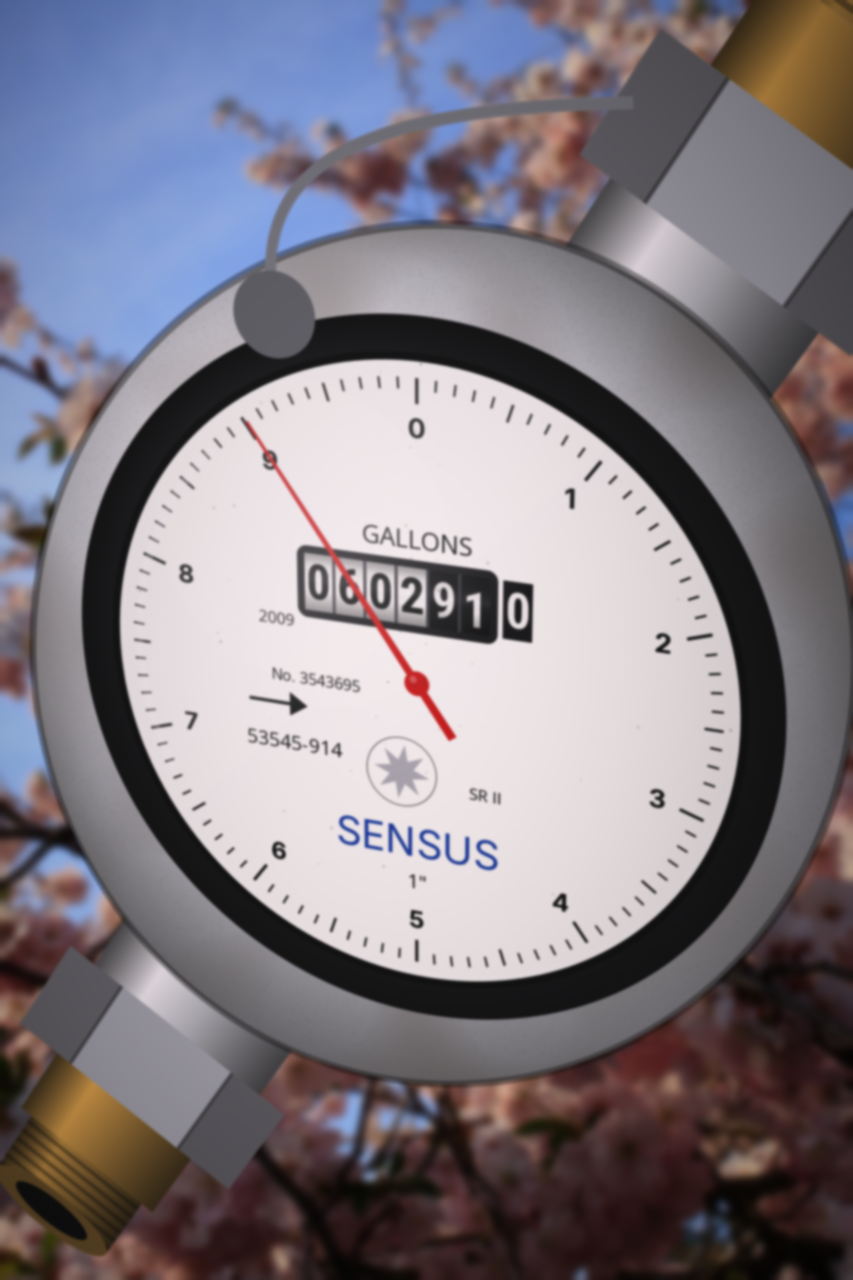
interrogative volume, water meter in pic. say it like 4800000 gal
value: 602909.0 gal
